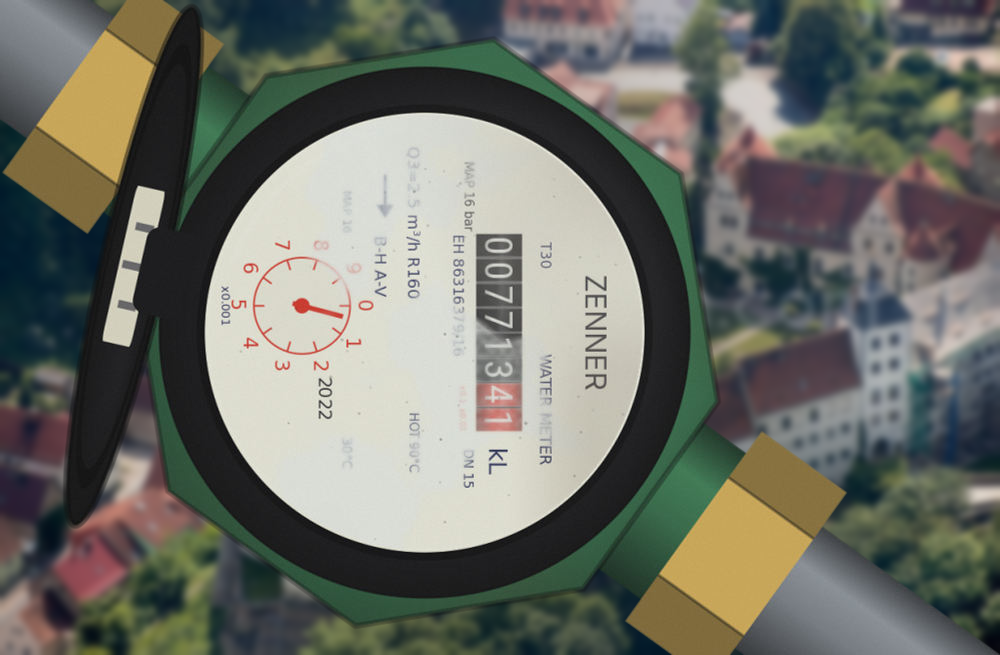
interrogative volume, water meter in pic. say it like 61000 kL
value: 7713.410 kL
